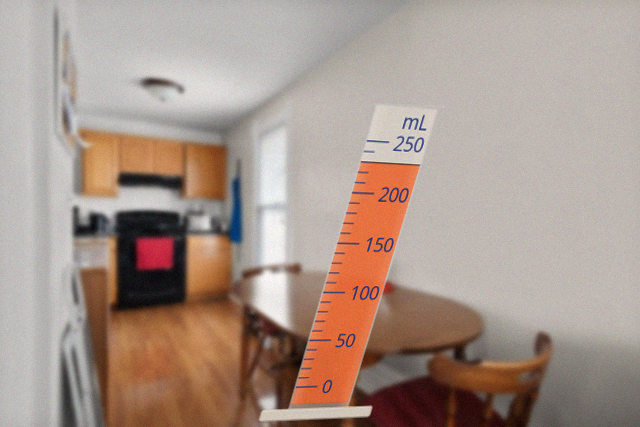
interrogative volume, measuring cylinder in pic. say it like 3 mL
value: 230 mL
